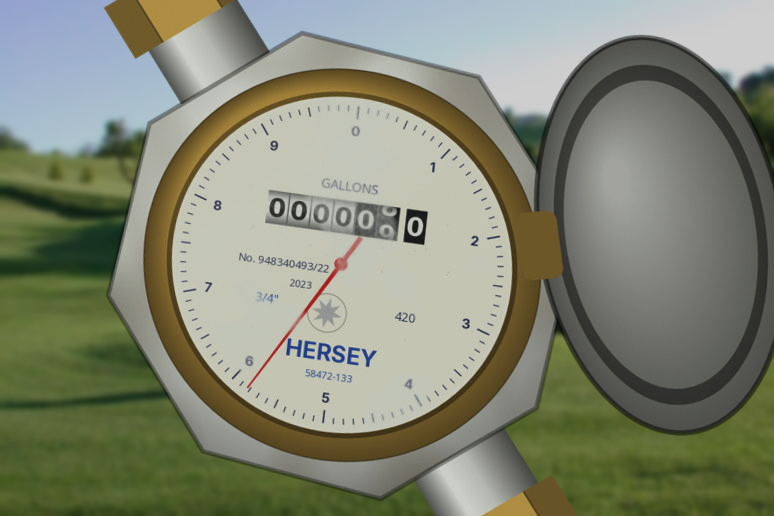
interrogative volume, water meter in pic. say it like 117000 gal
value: 85.8 gal
